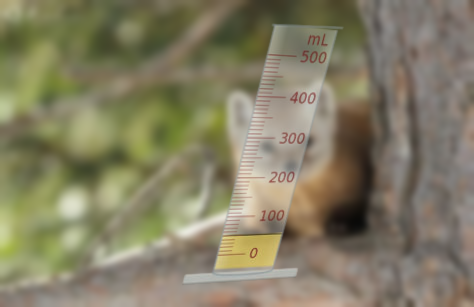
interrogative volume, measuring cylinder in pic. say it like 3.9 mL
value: 50 mL
